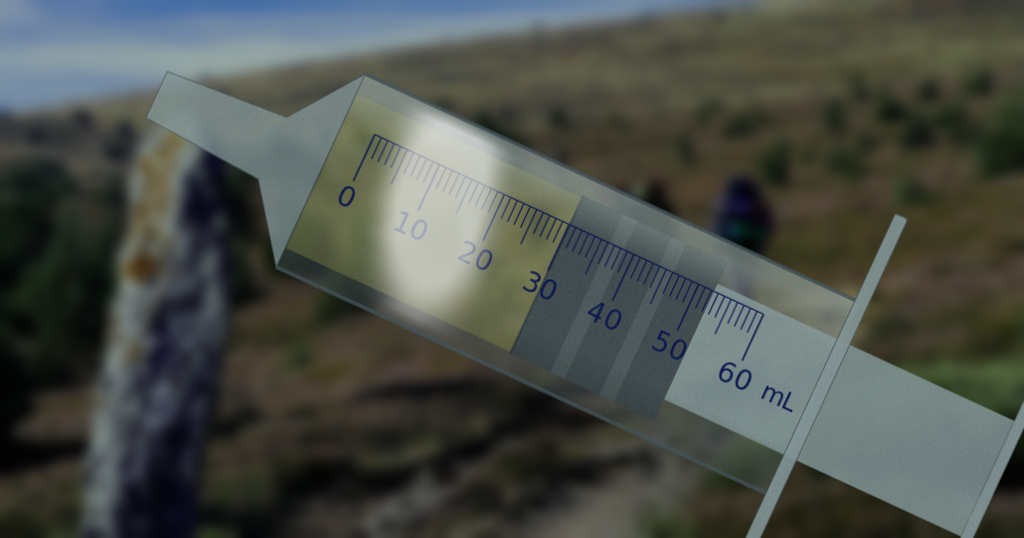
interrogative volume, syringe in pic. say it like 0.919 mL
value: 30 mL
